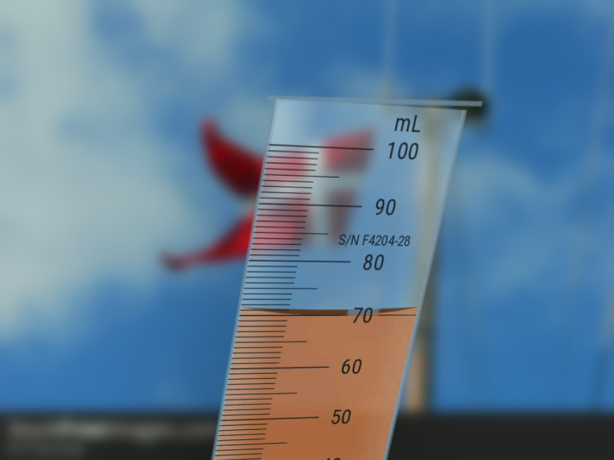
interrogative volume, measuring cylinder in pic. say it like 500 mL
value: 70 mL
